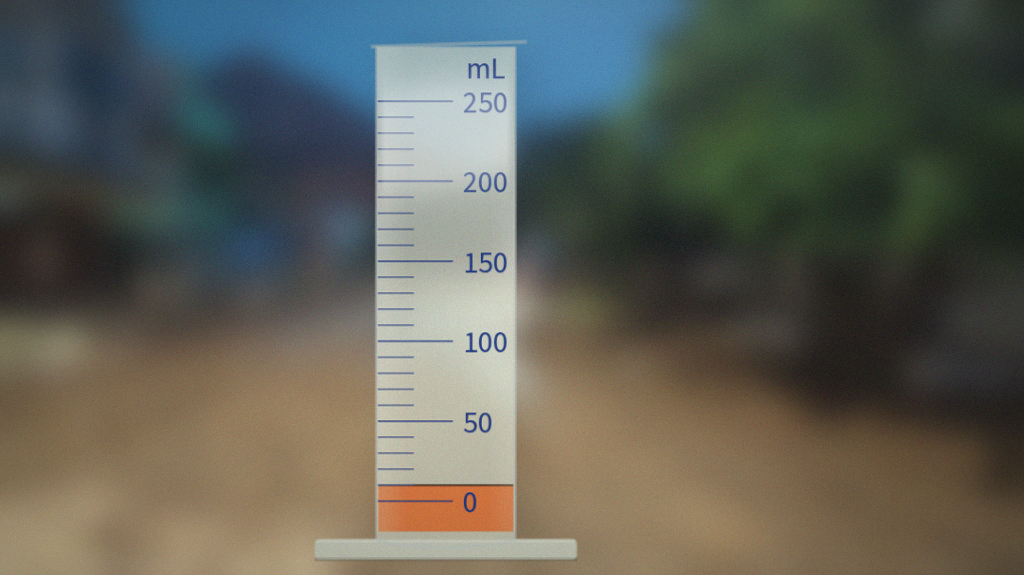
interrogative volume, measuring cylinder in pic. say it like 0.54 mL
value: 10 mL
